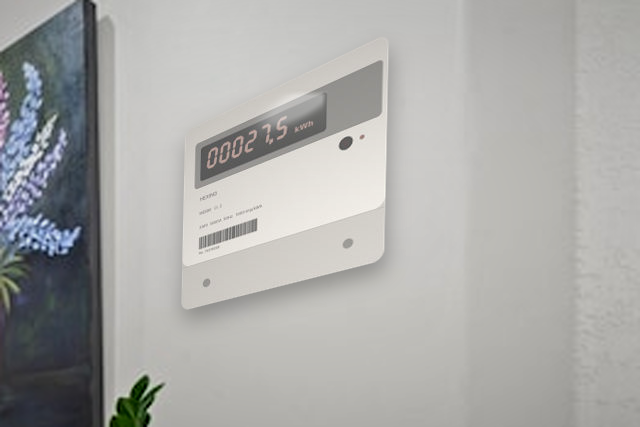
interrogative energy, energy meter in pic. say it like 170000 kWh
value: 27.5 kWh
